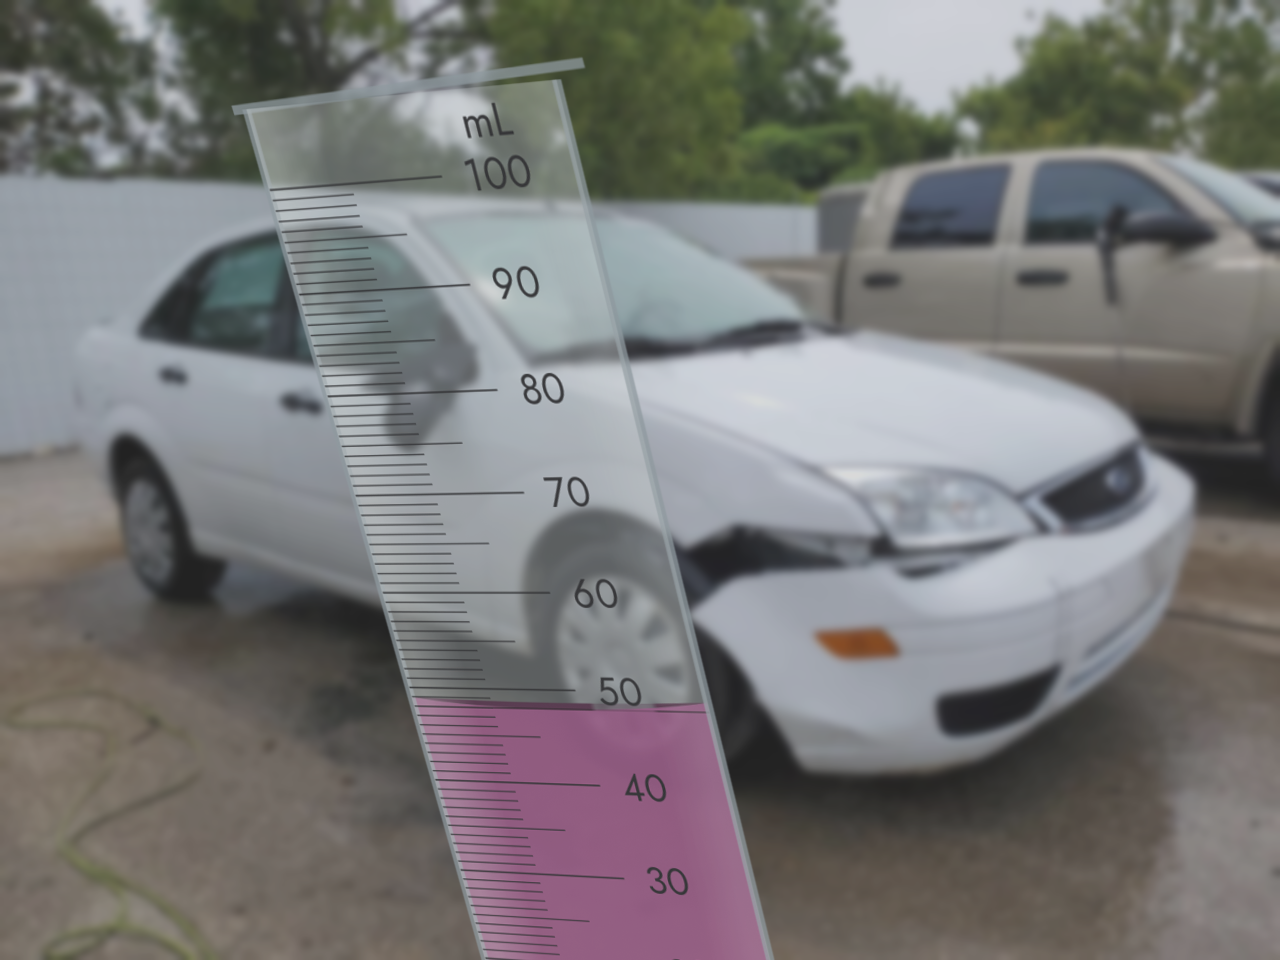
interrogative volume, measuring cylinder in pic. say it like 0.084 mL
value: 48 mL
